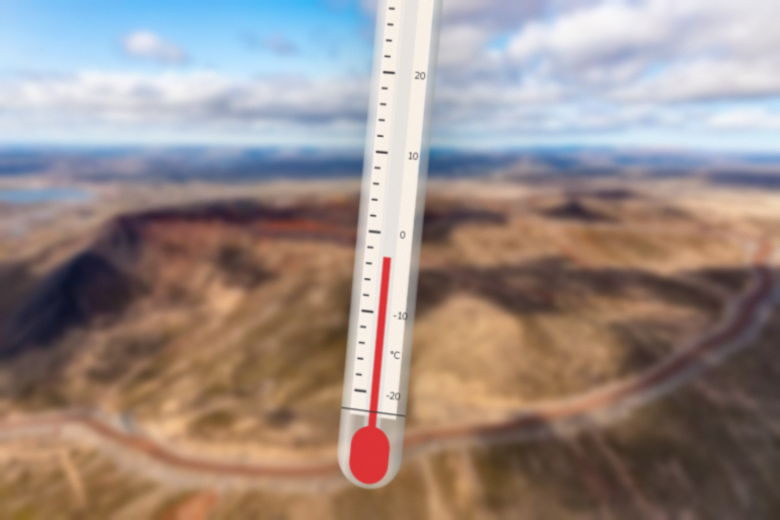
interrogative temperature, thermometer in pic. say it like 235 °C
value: -3 °C
